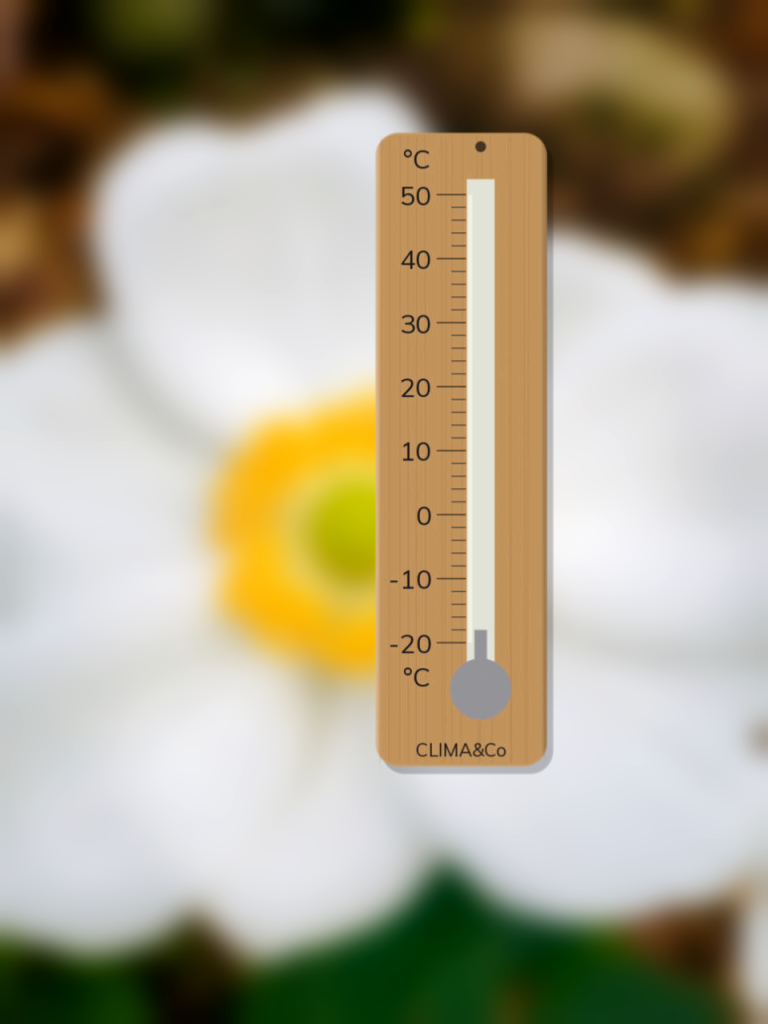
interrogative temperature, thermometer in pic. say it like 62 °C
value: -18 °C
